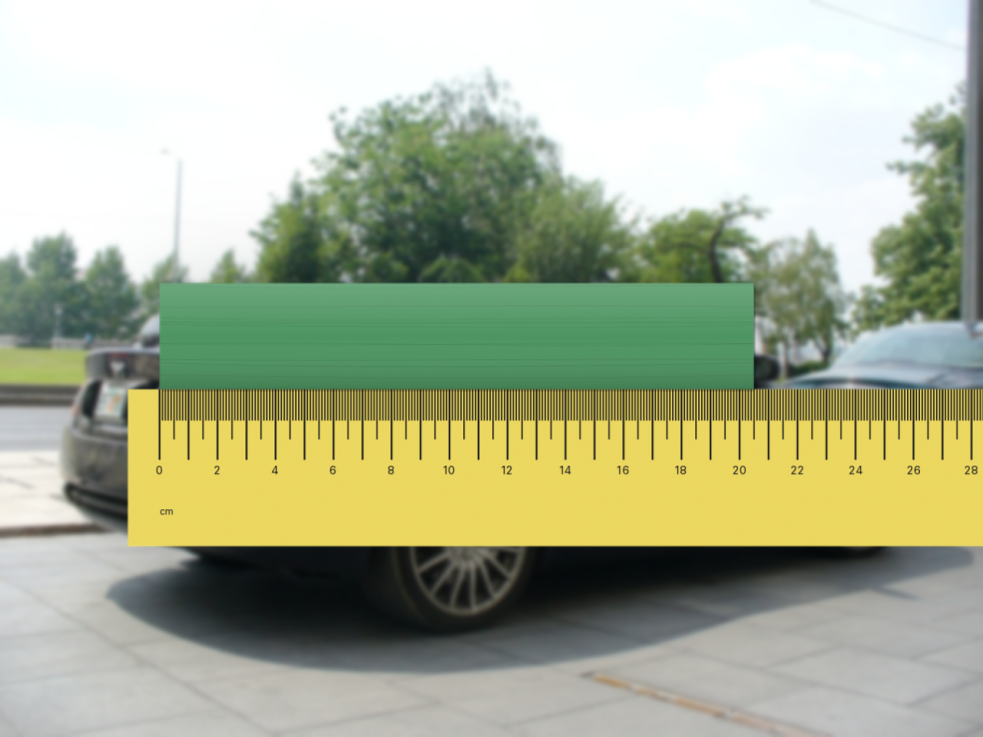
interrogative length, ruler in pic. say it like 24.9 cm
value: 20.5 cm
